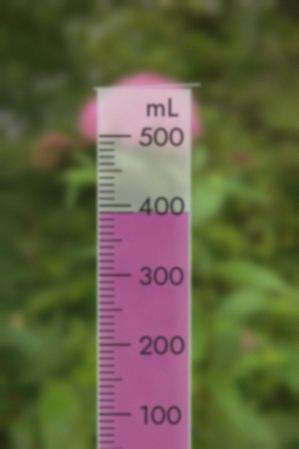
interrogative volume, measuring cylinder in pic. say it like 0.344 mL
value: 390 mL
